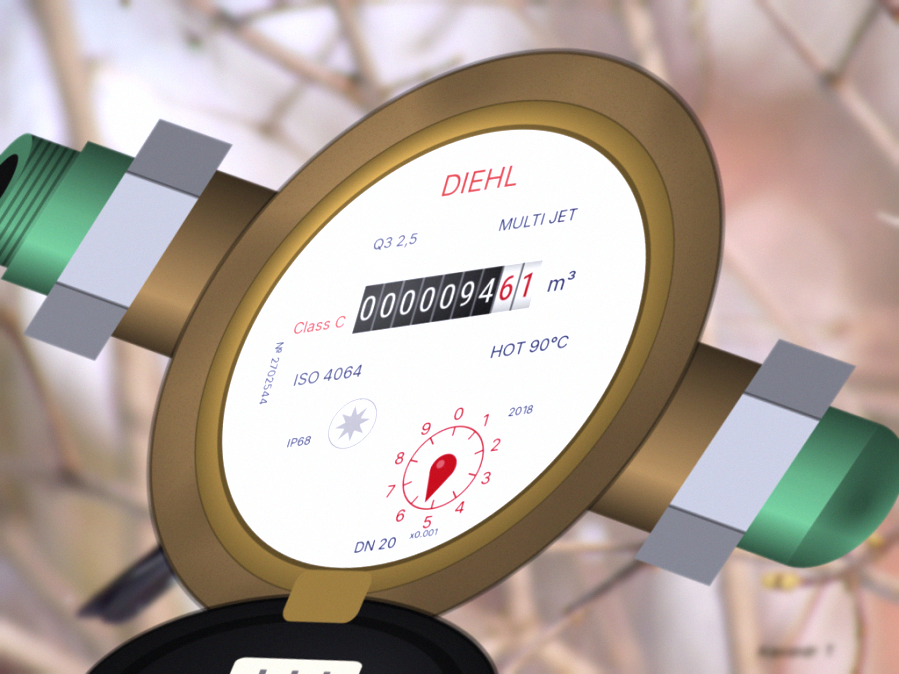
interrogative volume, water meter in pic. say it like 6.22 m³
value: 94.615 m³
